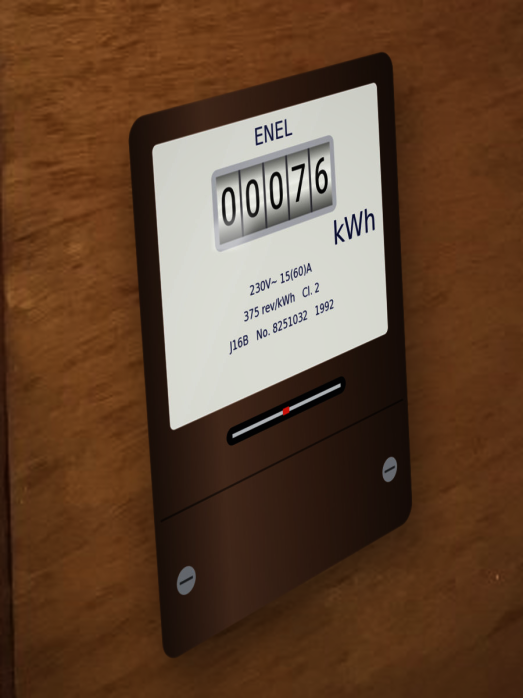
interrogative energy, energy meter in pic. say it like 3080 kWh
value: 76 kWh
